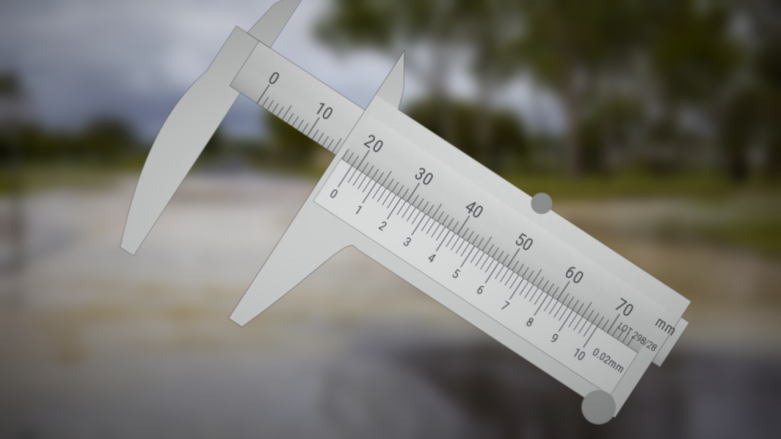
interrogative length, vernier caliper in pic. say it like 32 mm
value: 19.0 mm
